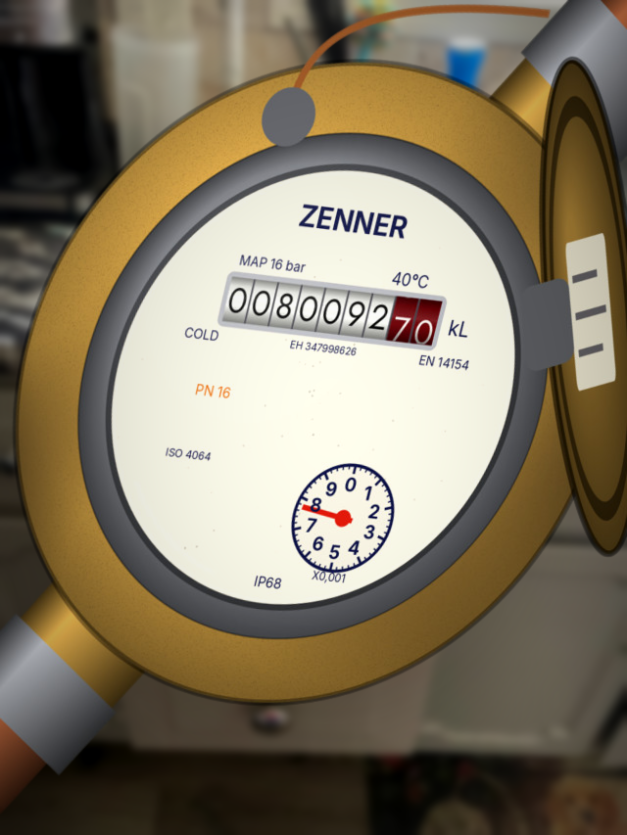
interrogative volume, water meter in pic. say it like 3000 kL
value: 80092.697 kL
